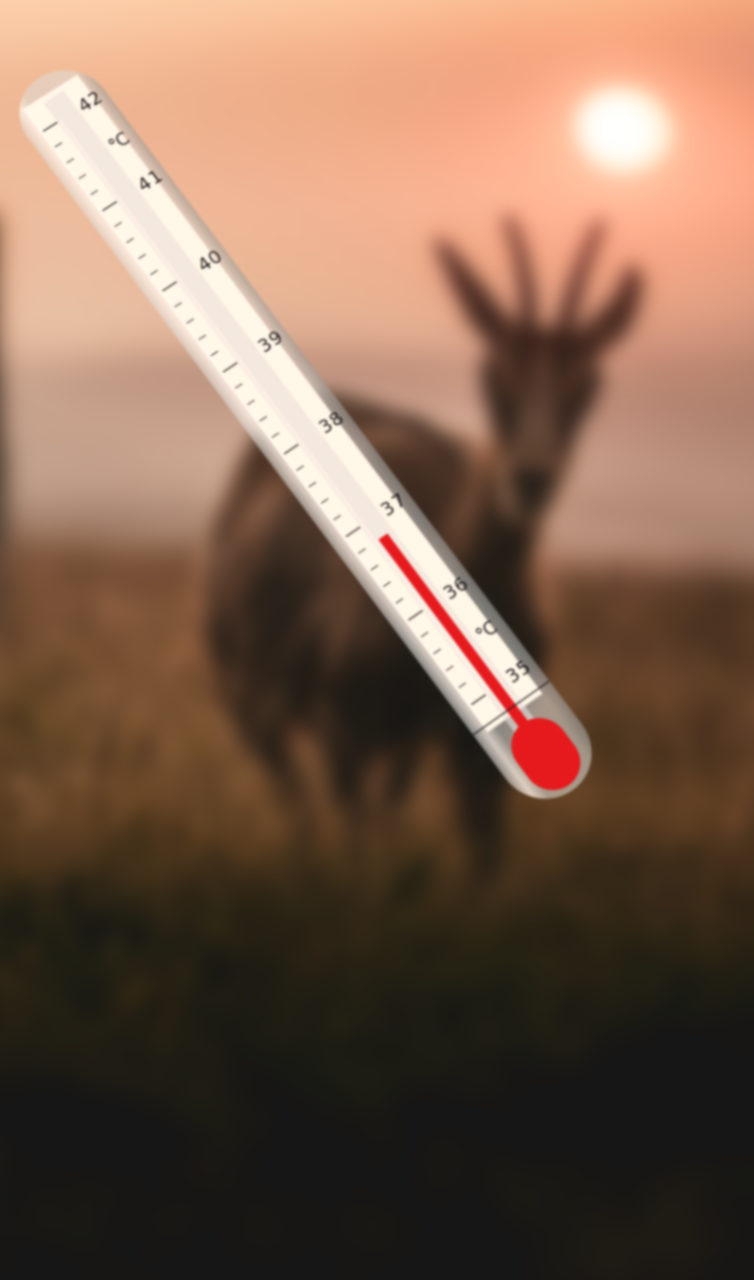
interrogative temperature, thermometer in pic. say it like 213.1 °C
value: 36.8 °C
